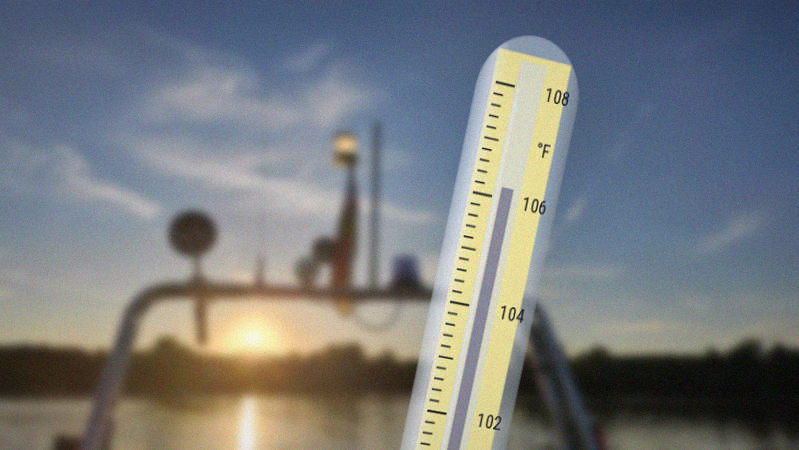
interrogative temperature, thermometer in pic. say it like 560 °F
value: 106.2 °F
